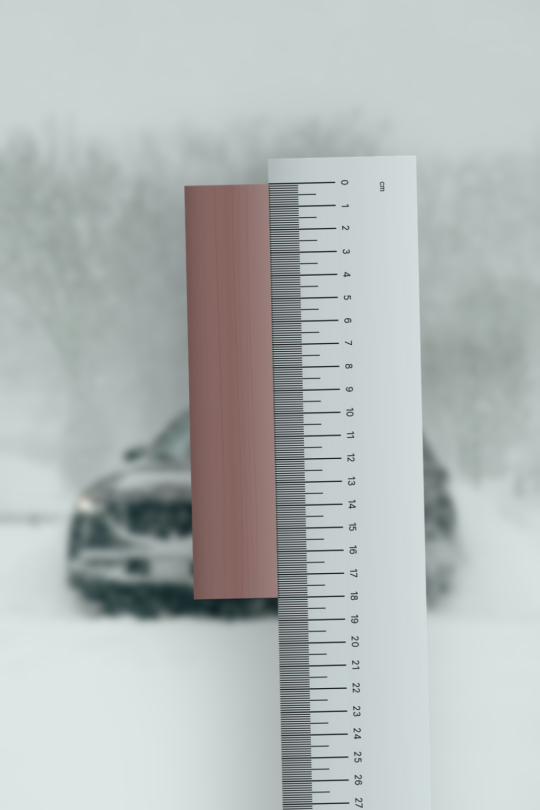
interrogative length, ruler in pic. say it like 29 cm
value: 18 cm
